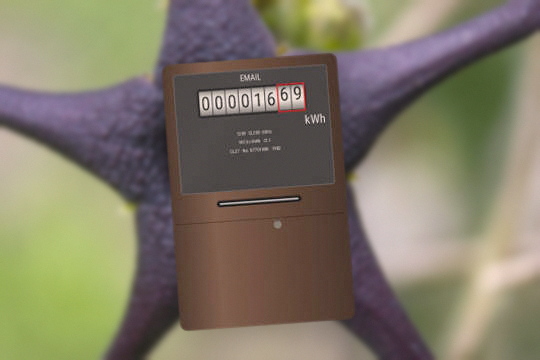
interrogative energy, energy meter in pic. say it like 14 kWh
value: 16.69 kWh
